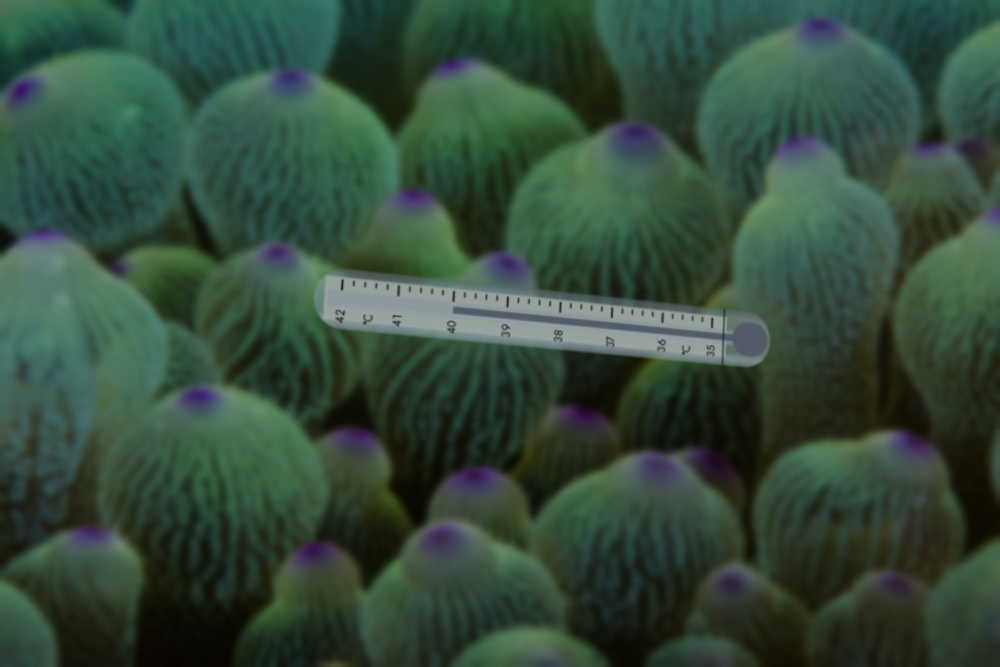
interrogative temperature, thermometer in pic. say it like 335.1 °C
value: 40 °C
